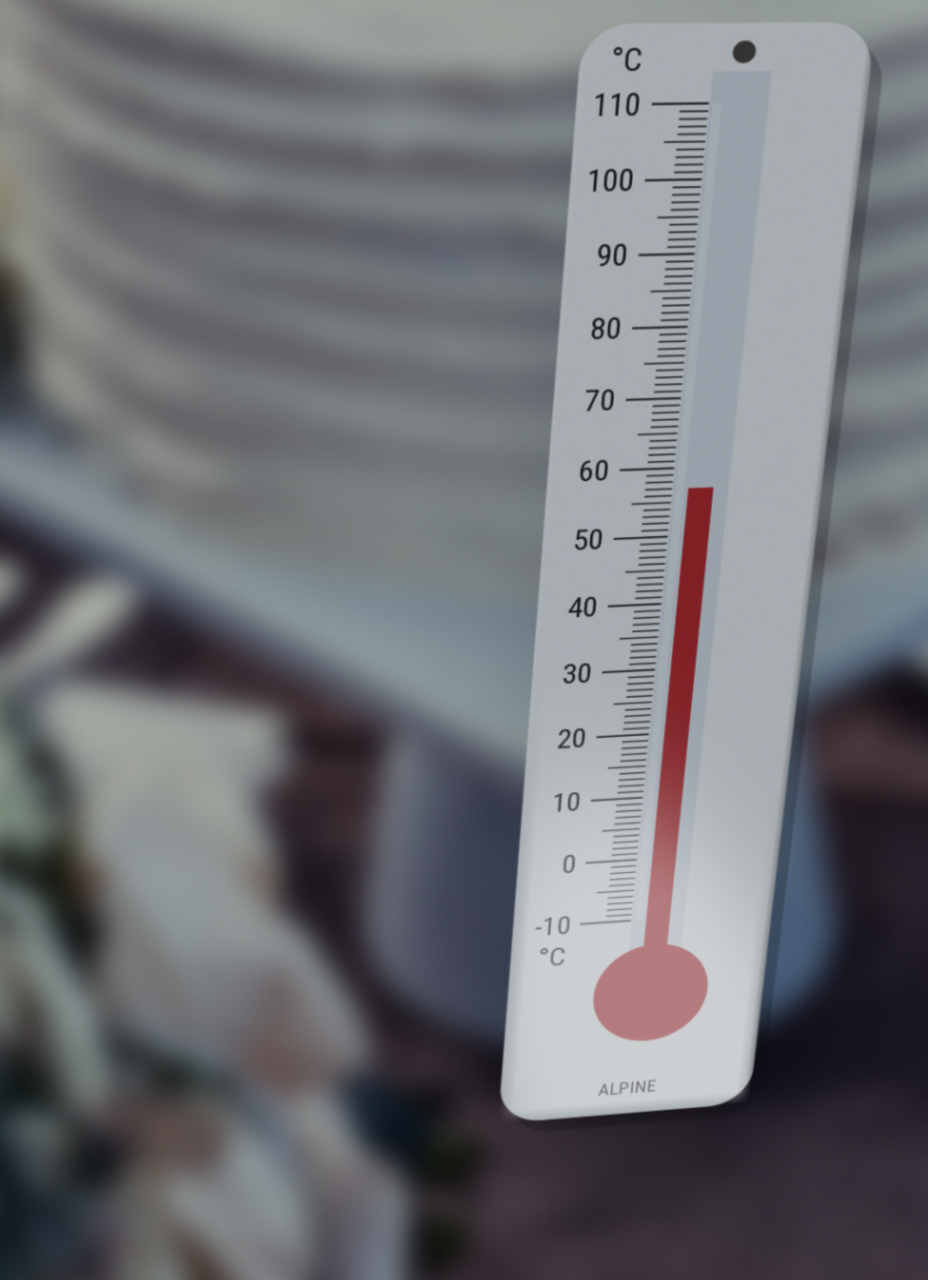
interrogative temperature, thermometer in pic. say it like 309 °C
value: 57 °C
